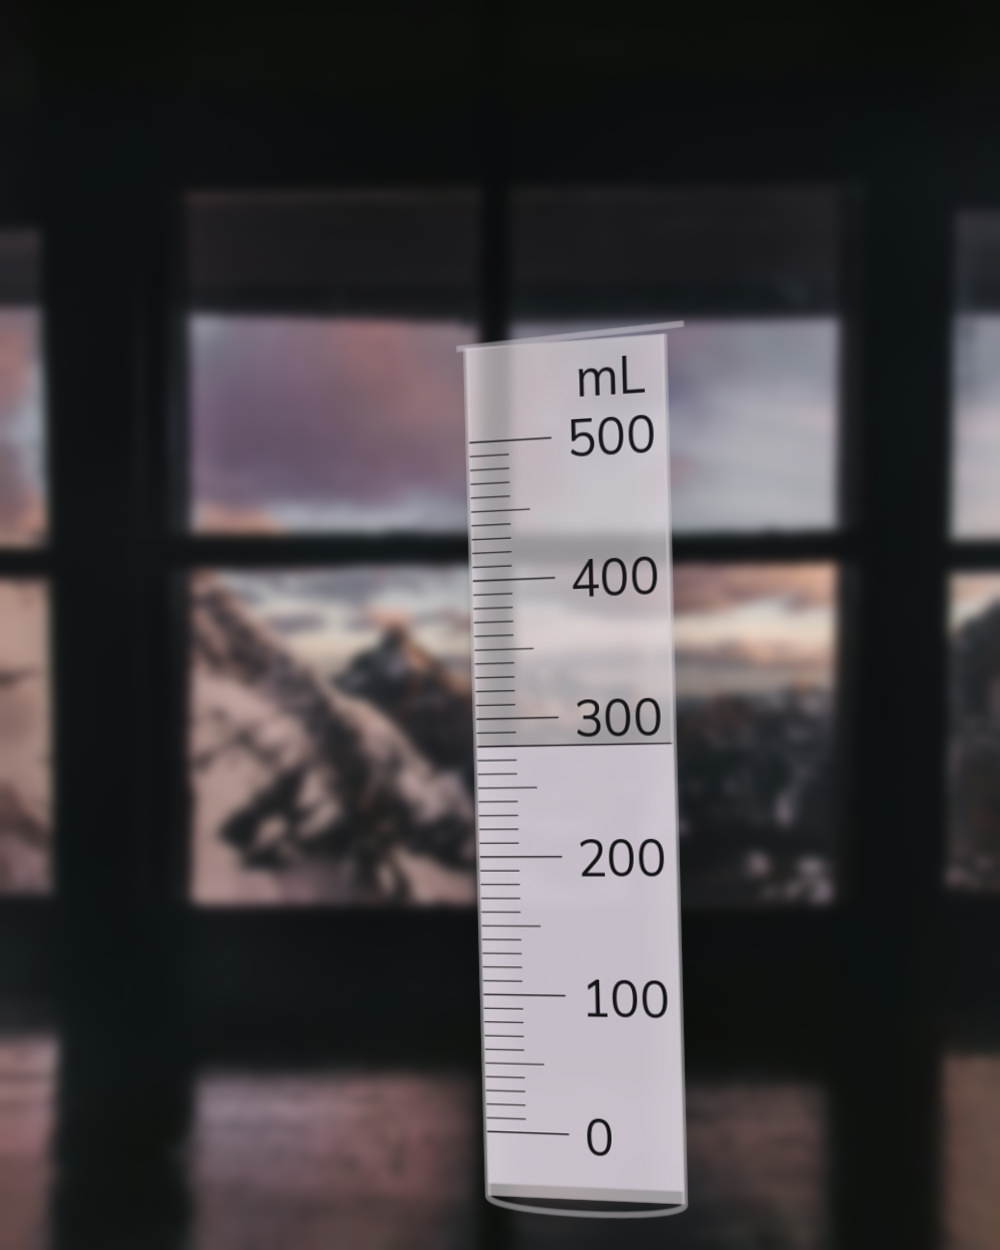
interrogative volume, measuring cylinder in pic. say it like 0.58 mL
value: 280 mL
